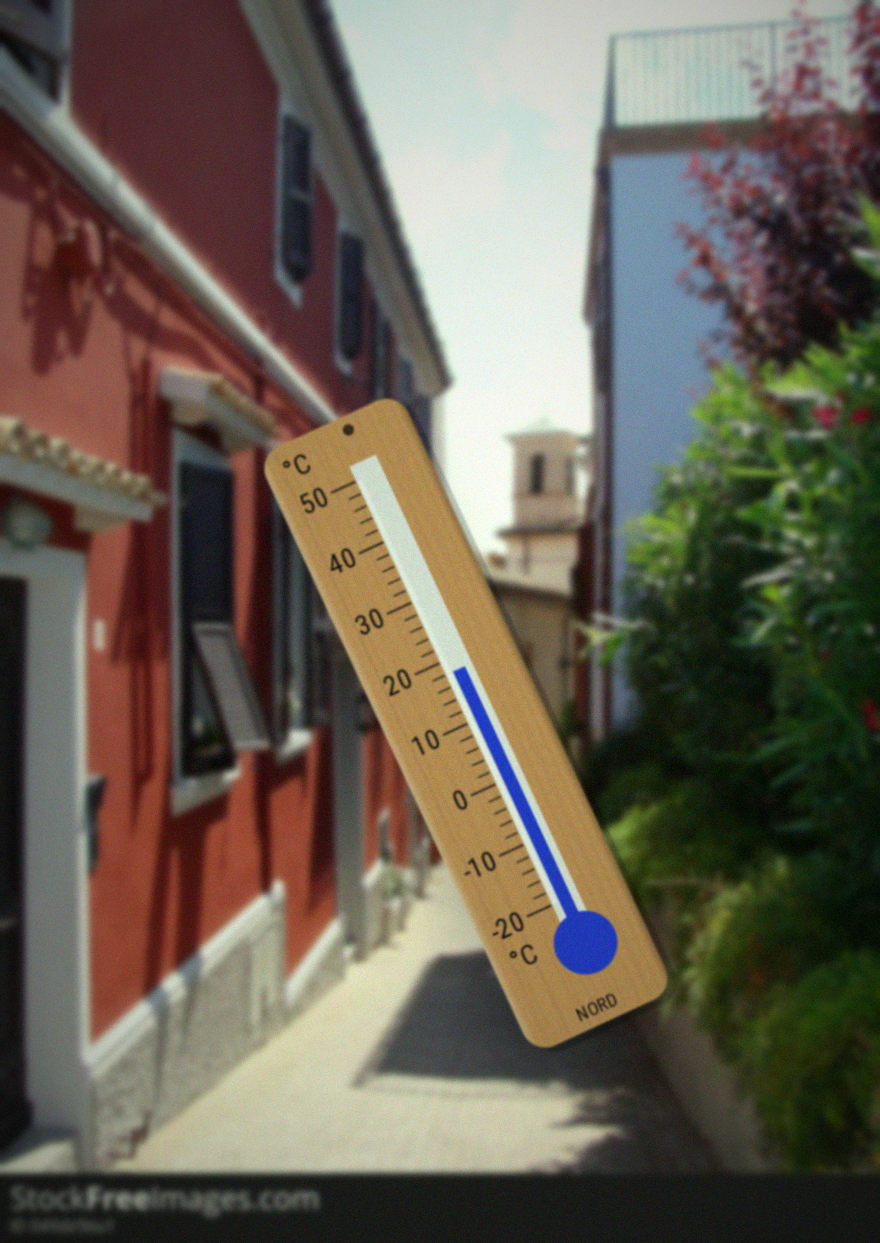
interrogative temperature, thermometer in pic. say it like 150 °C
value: 18 °C
